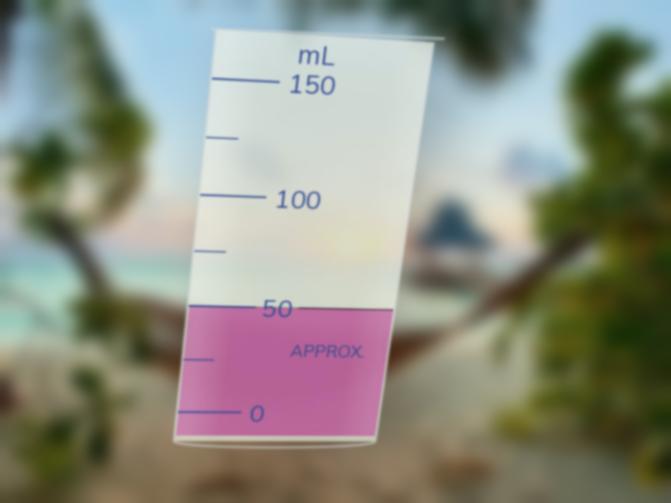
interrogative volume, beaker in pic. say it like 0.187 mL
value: 50 mL
